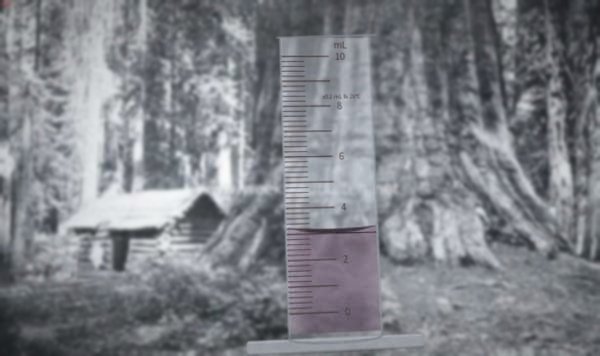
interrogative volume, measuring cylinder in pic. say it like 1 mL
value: 3 mL
